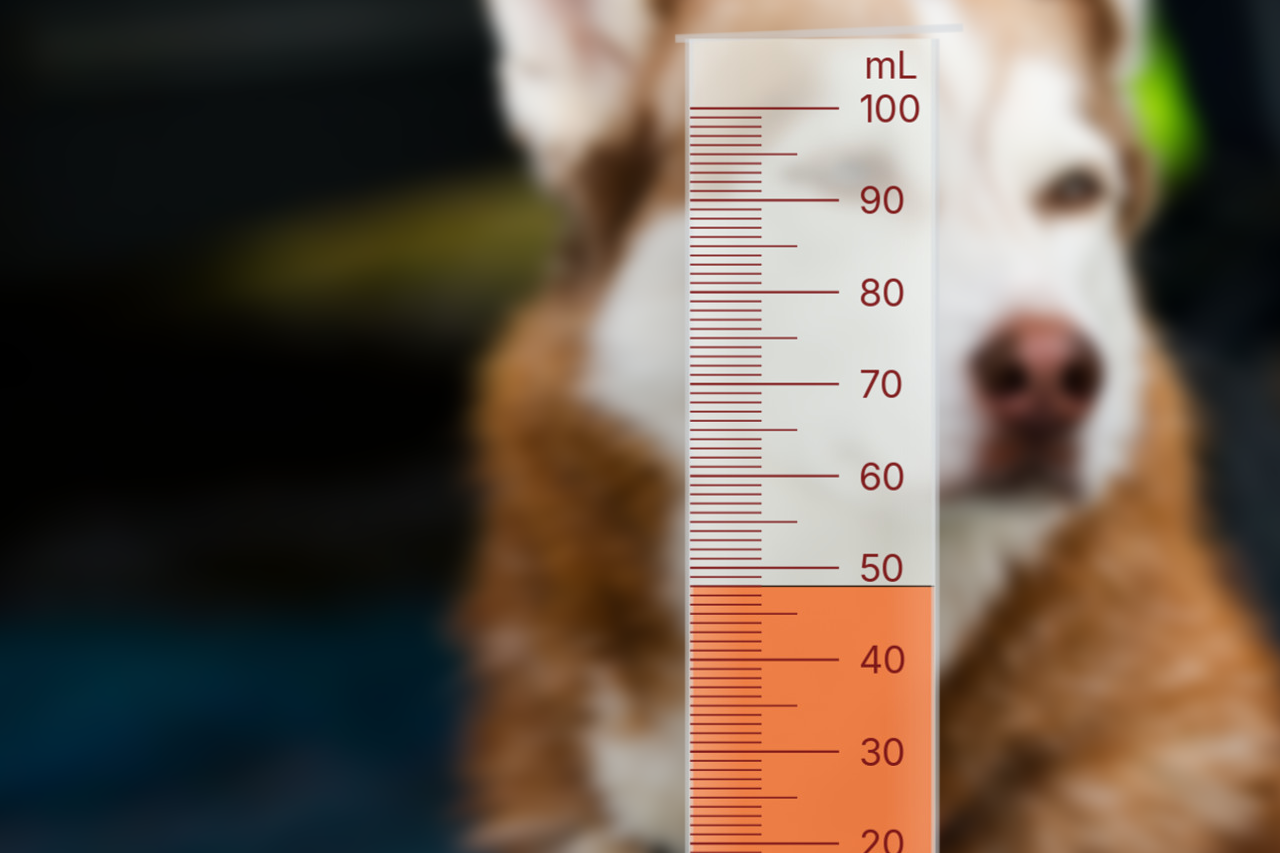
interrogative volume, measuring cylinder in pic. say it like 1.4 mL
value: 48 mL
